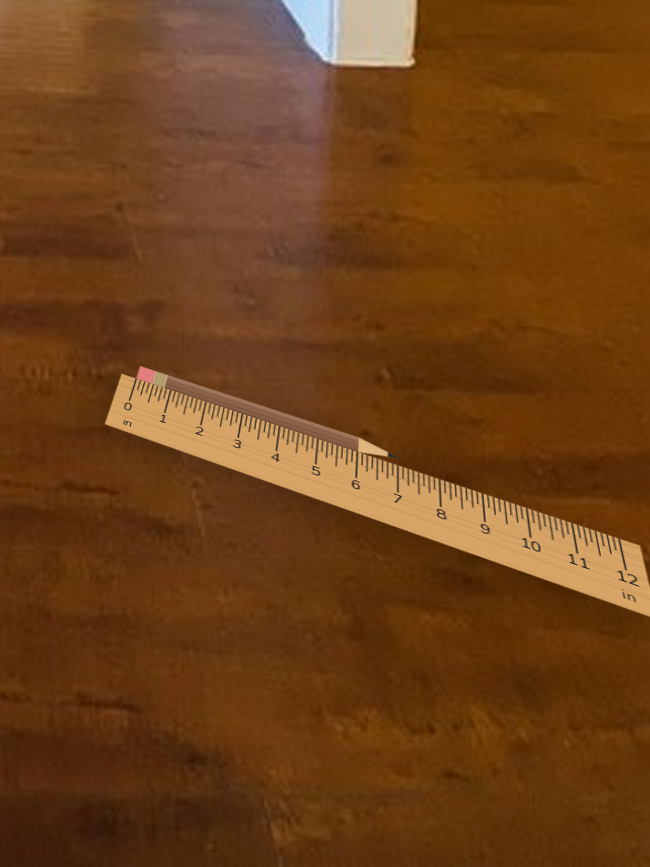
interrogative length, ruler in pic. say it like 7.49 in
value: 7 in
